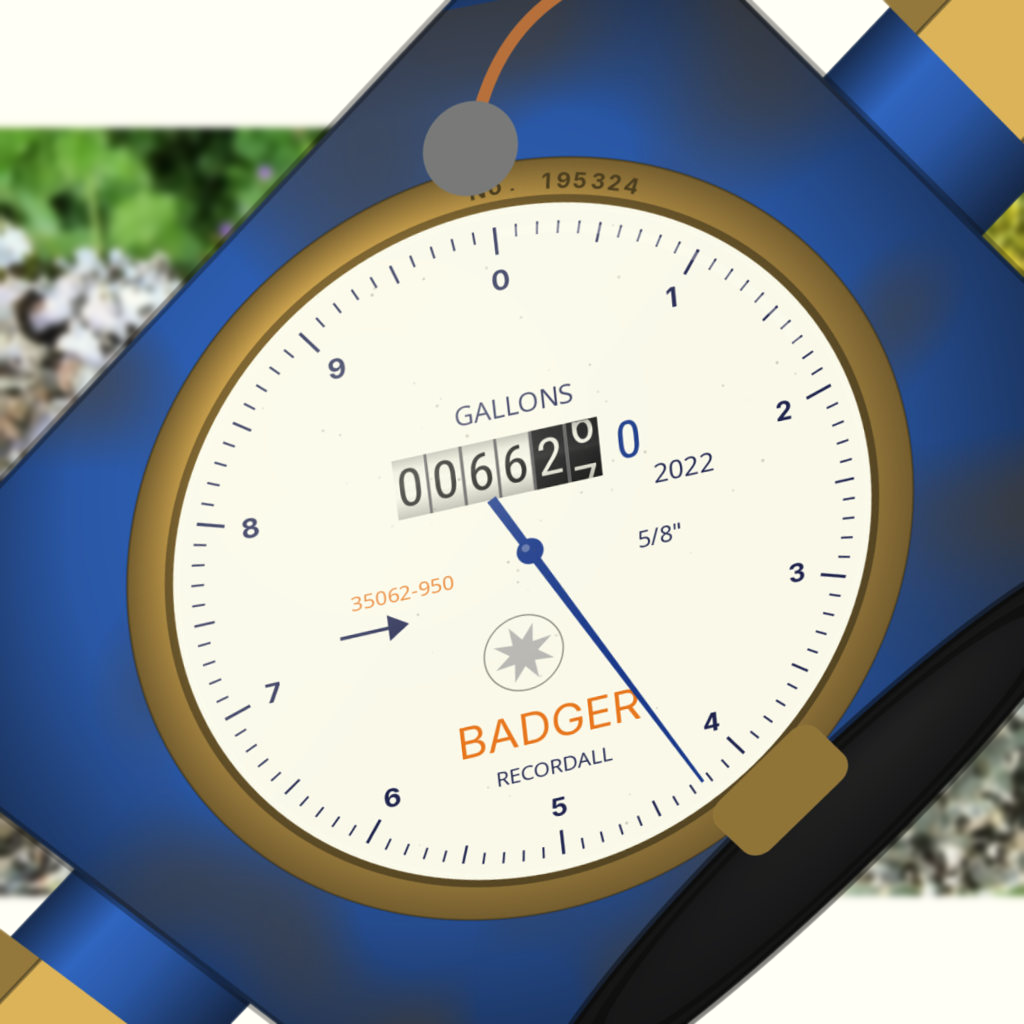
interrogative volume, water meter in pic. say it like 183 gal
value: 66264.2 gal
